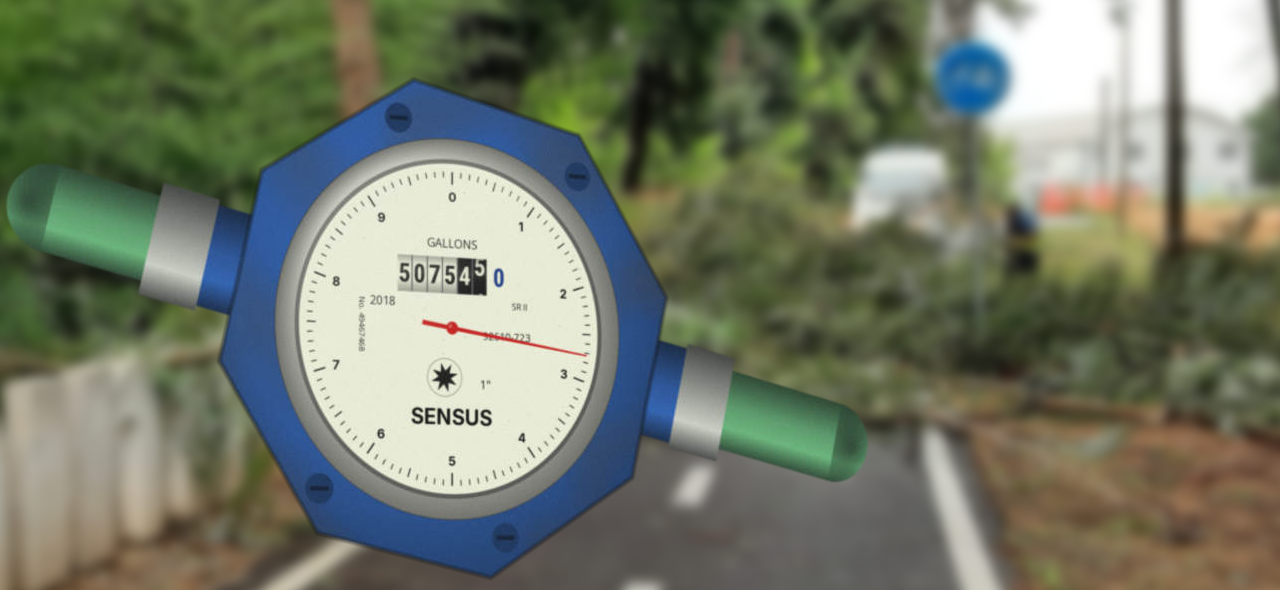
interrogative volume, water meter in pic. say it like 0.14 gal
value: 5075452.7 gal
